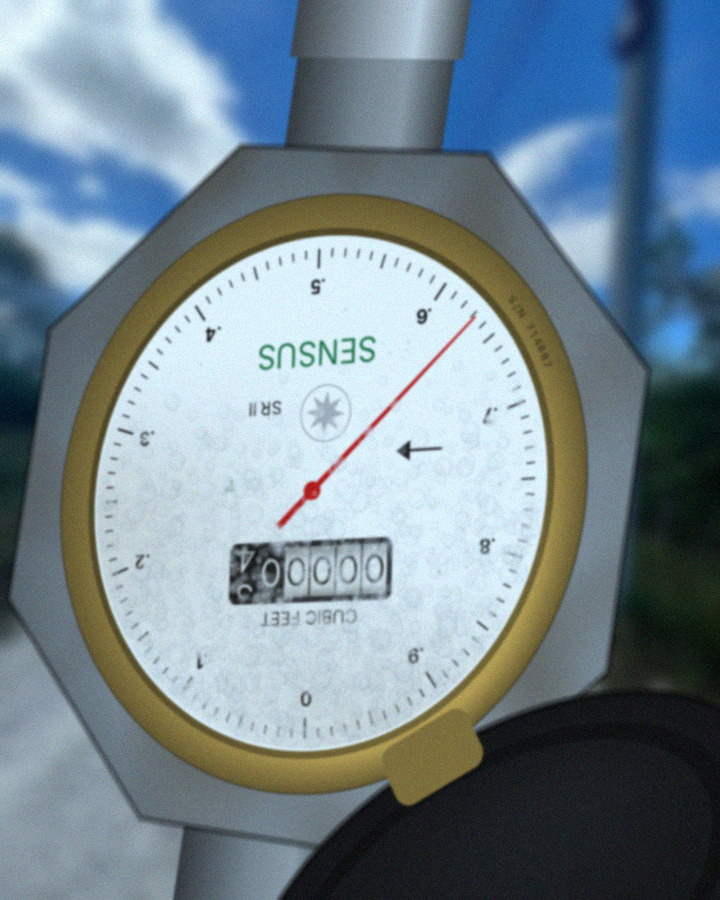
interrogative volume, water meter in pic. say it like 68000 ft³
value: 3.63 ft³
